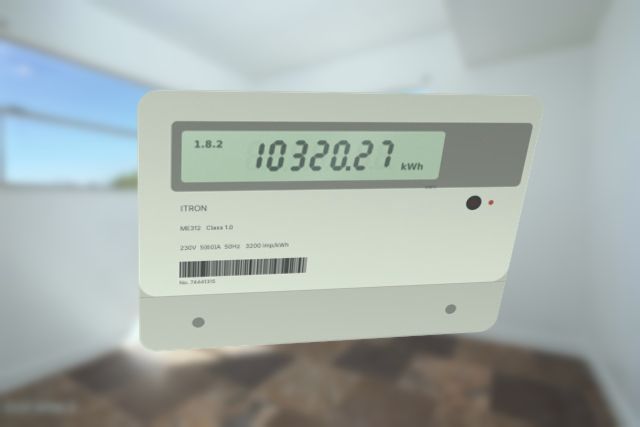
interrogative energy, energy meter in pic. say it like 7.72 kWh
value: 10320.27 kWh
